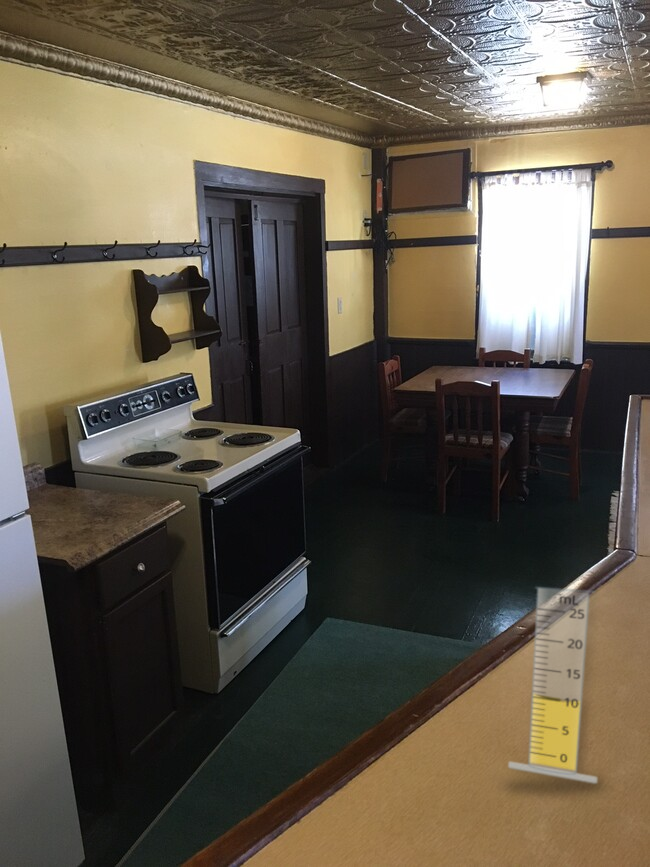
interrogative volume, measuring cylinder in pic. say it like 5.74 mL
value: 10 mL
